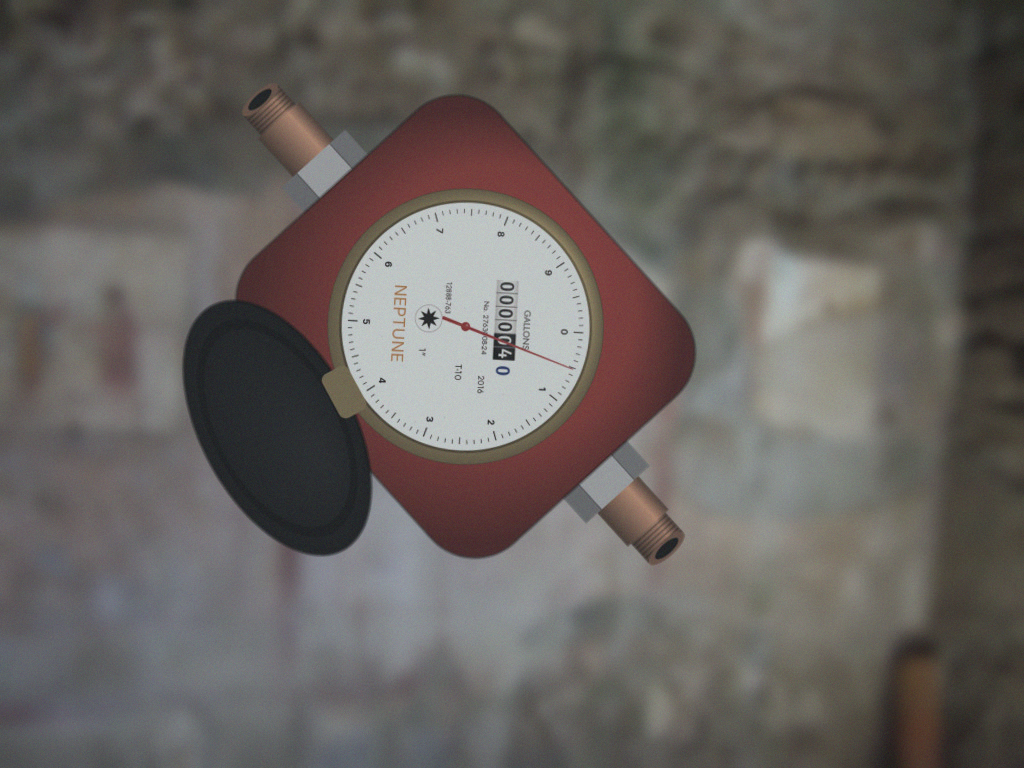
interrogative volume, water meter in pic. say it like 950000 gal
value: 40.5 gal
